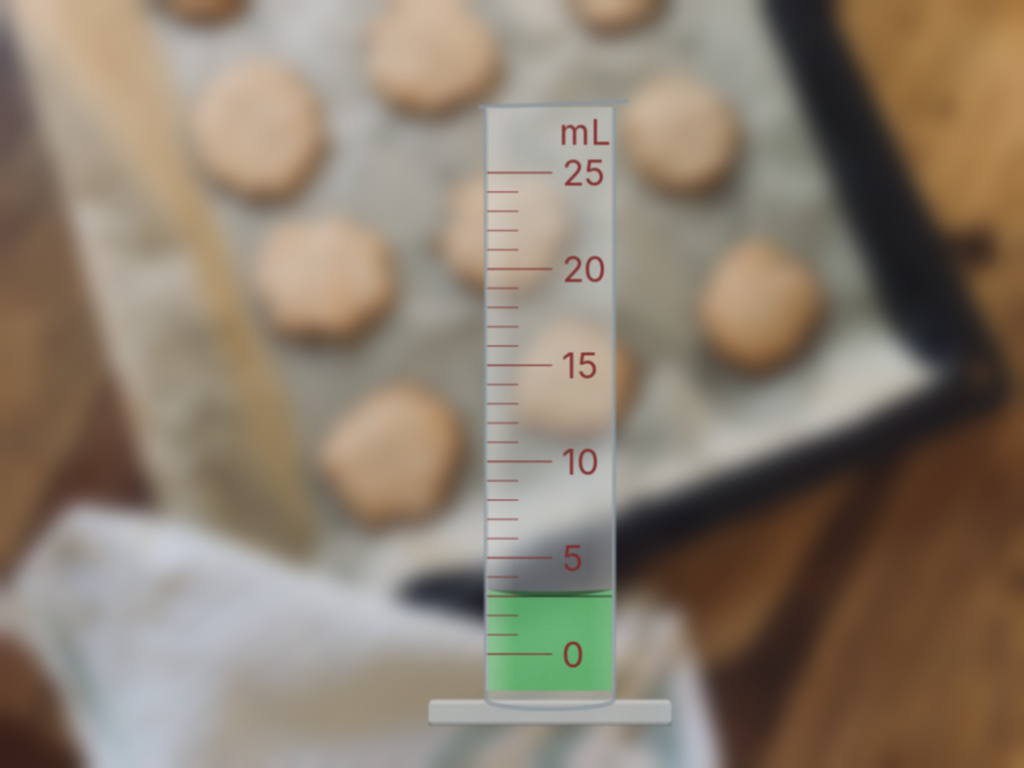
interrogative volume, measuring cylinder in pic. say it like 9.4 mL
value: 3 mL
